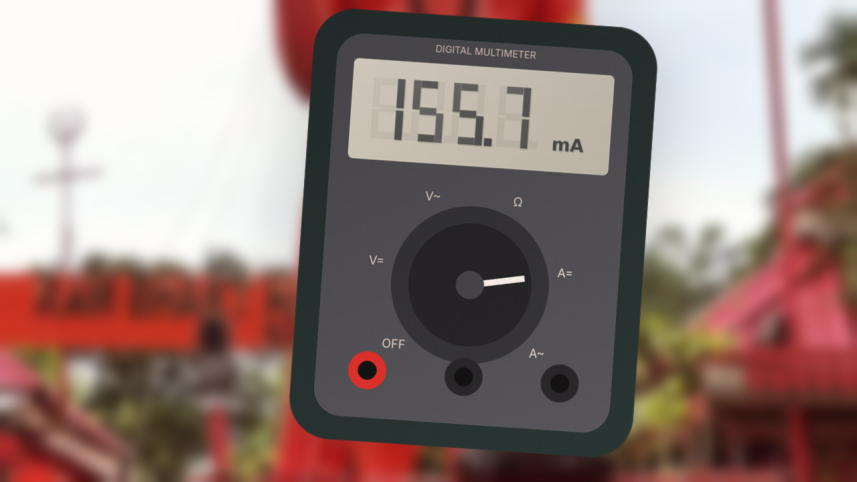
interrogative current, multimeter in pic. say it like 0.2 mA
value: 155.7 mA
